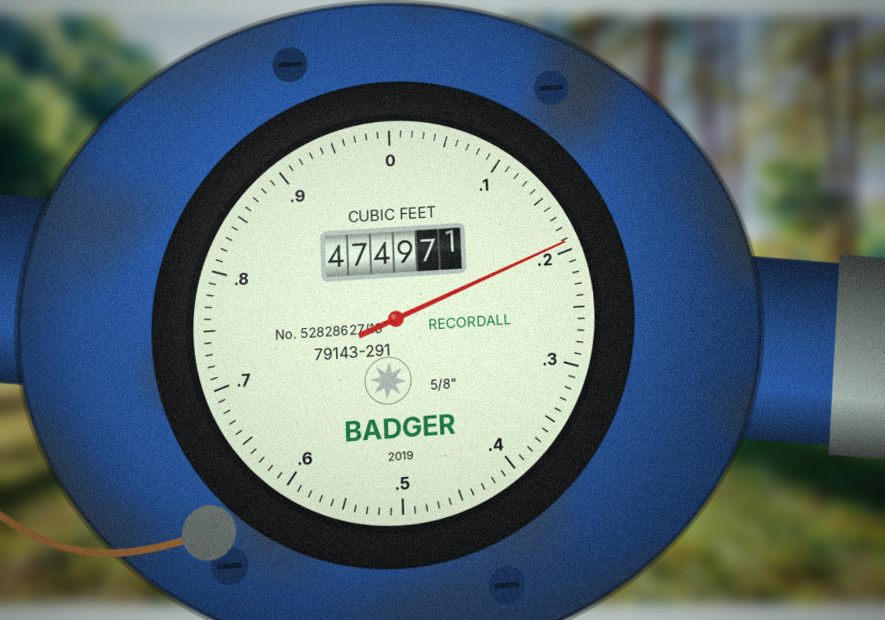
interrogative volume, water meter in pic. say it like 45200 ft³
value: 474971.19 ft³
